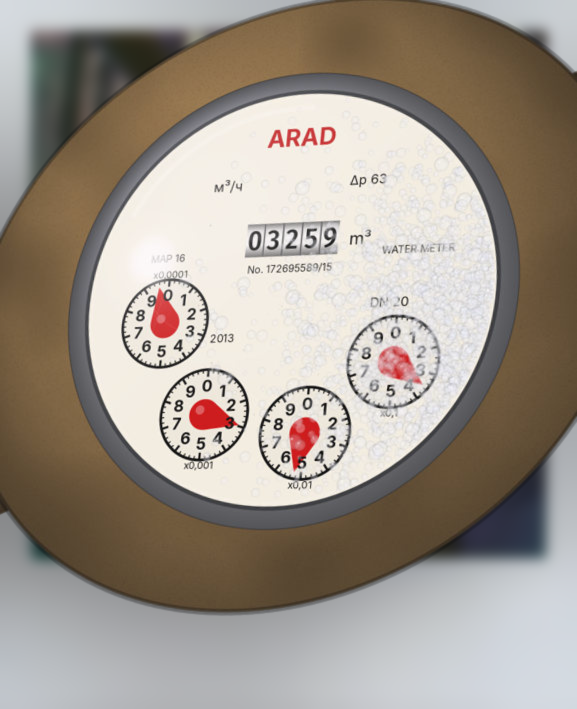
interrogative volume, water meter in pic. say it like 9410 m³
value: 3259.3529 m³
